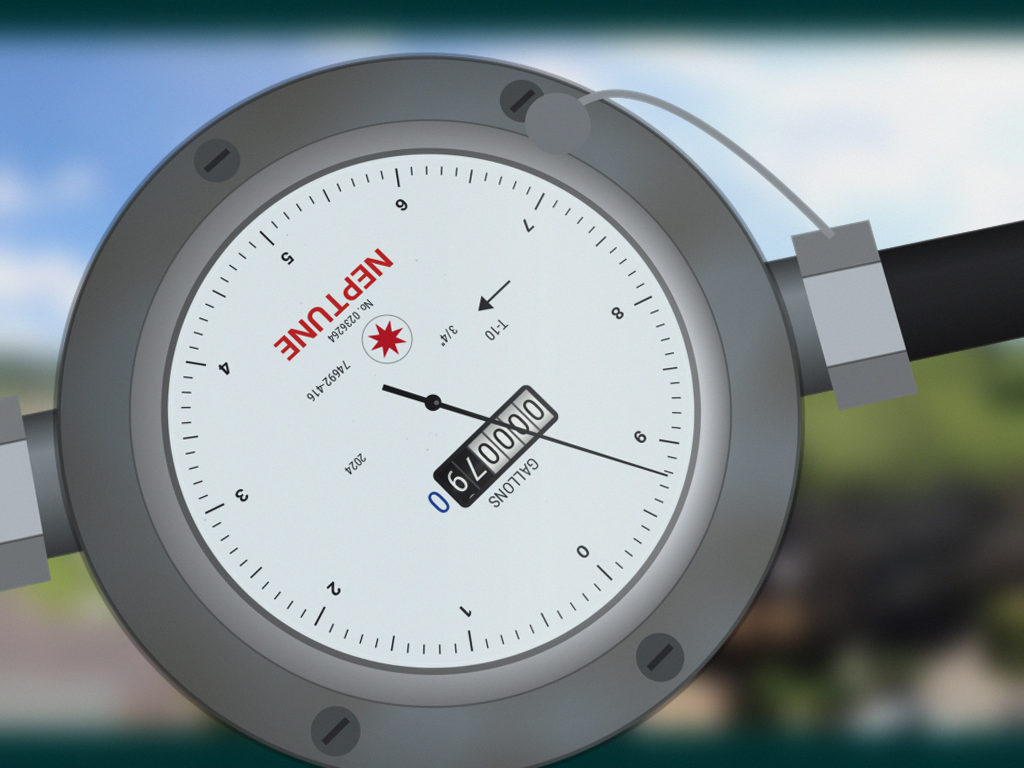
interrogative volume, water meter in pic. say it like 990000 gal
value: 789.2 gal
